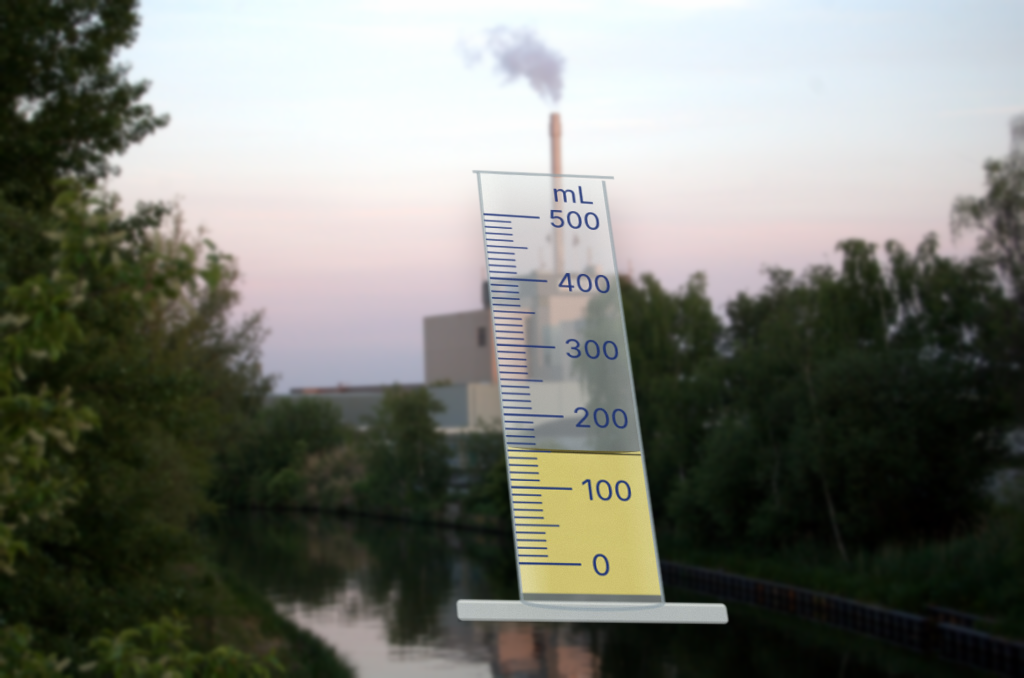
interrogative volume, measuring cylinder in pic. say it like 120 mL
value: 150 mL
